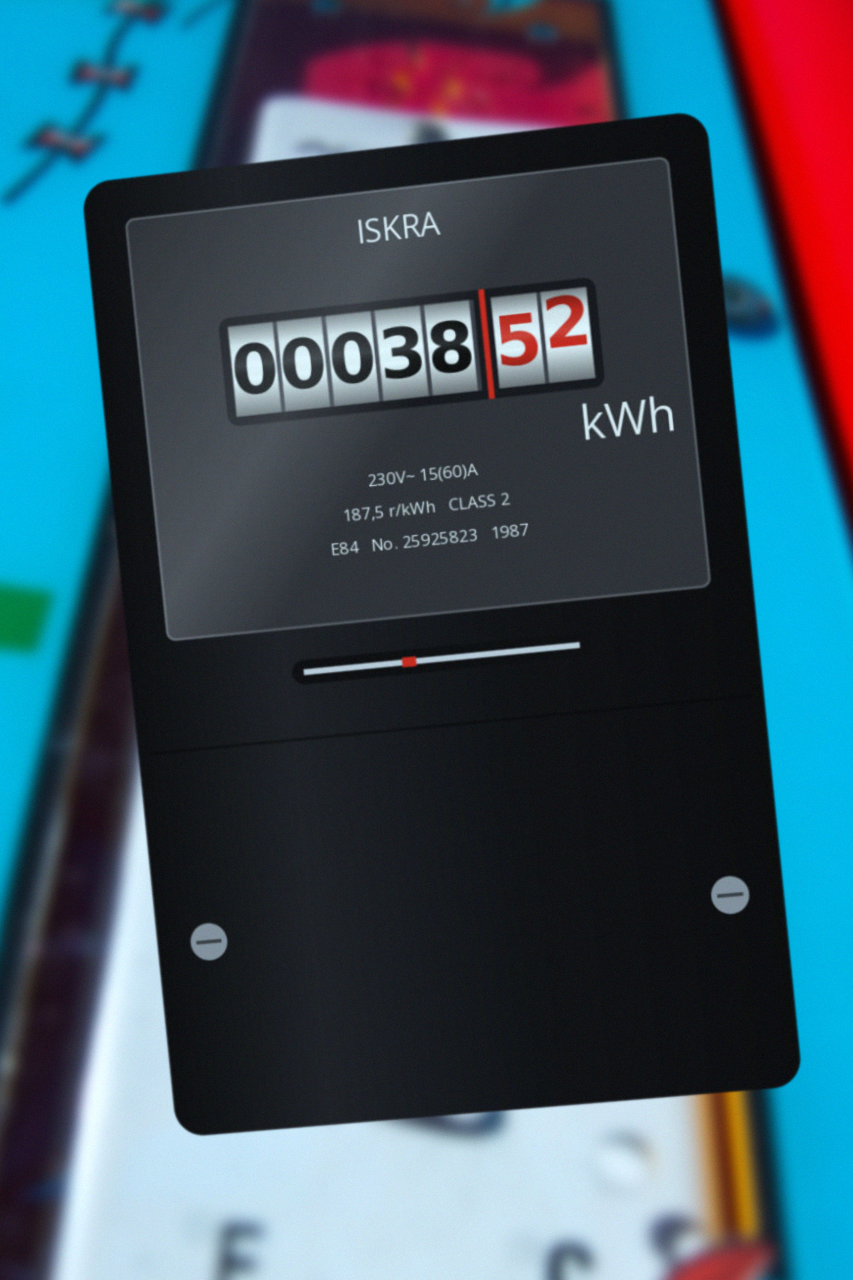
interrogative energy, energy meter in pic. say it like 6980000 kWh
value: 38.52 kWh
